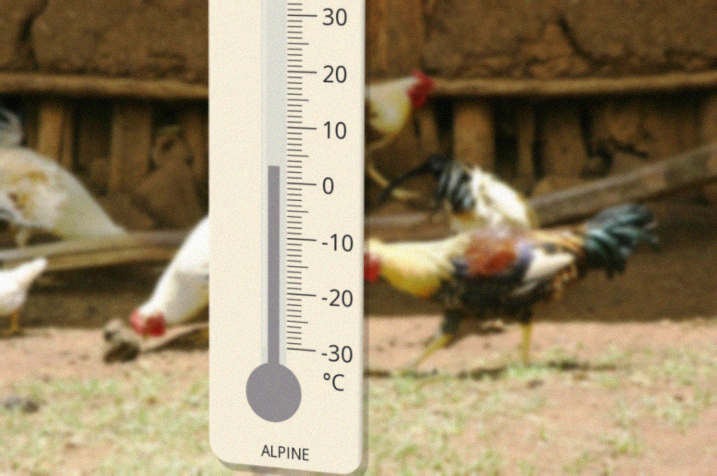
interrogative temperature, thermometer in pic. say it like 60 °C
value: 3 °C
